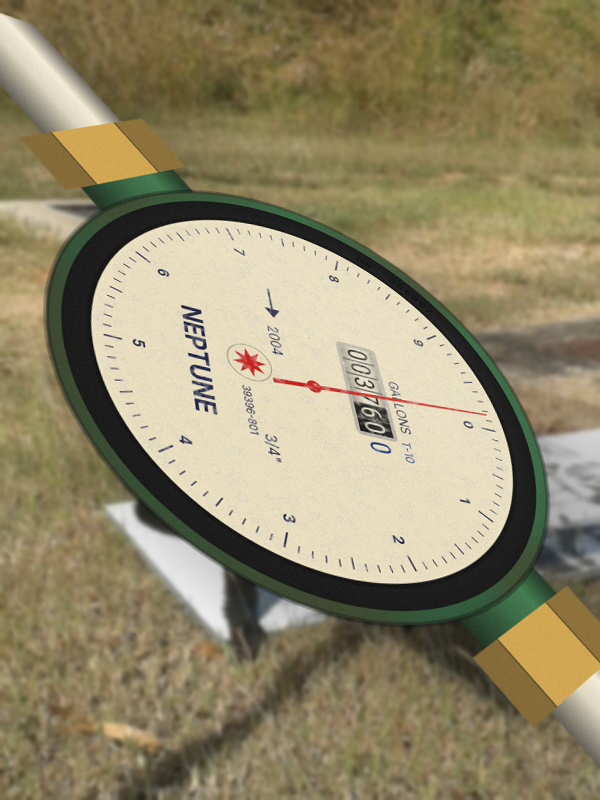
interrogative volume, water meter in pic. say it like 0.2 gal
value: 37599.8 gal
